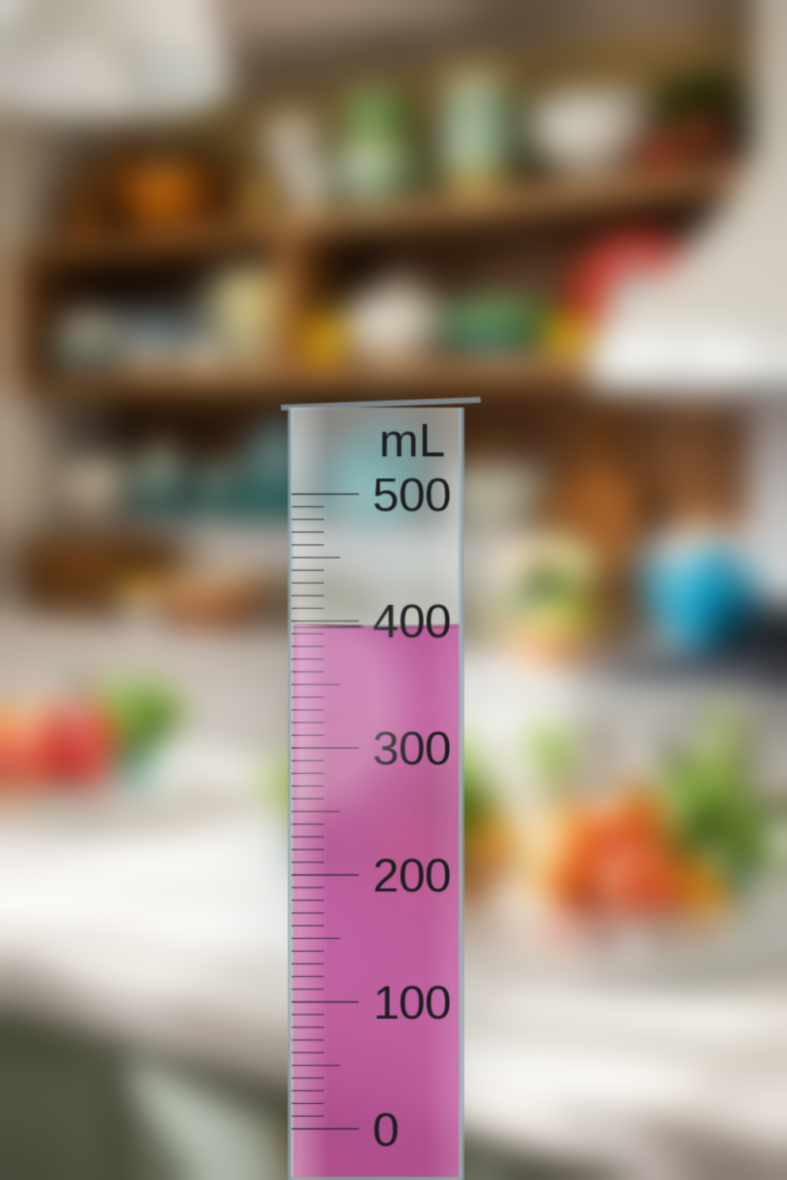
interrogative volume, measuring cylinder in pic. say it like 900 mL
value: 395 mL
